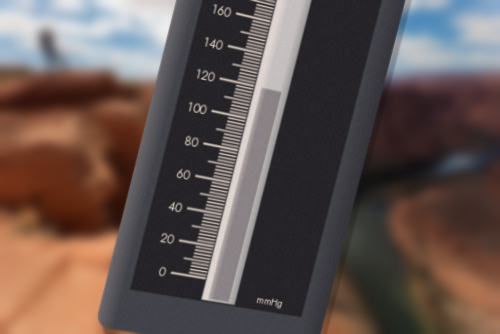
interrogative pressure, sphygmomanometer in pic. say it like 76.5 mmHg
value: 120 mmHg
